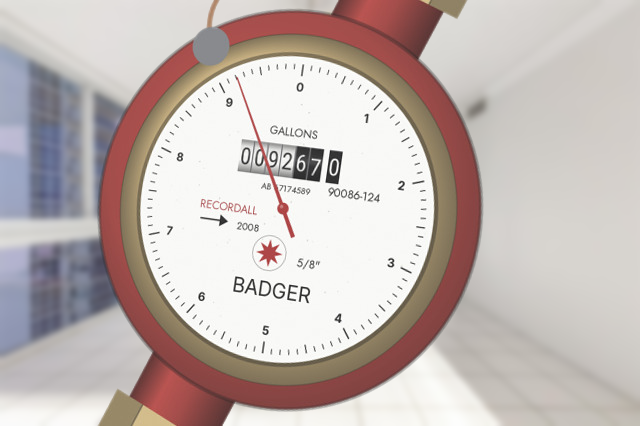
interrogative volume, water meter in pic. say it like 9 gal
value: 92669.2 gal
